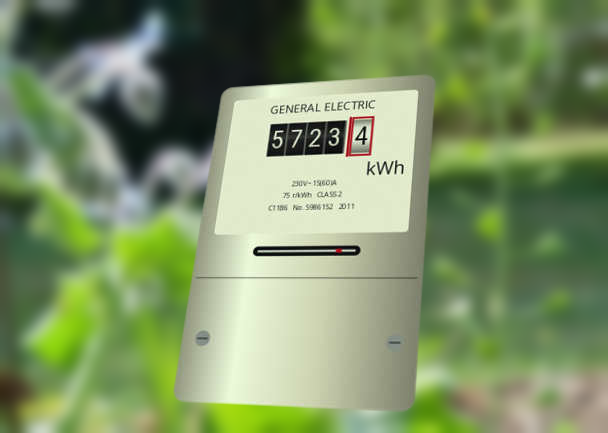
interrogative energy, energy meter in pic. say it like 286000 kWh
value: 5723.4 kWh
